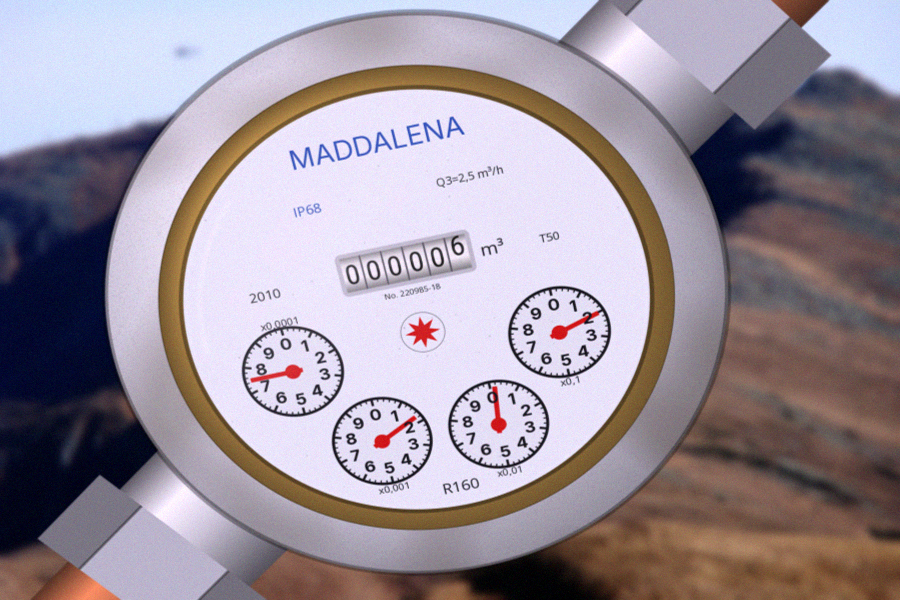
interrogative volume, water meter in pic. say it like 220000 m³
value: 6.2017 m³
